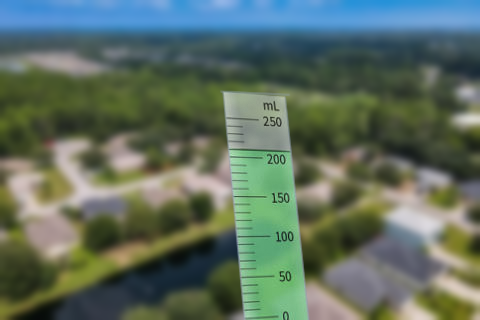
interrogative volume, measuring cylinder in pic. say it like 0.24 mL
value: 210 mL
